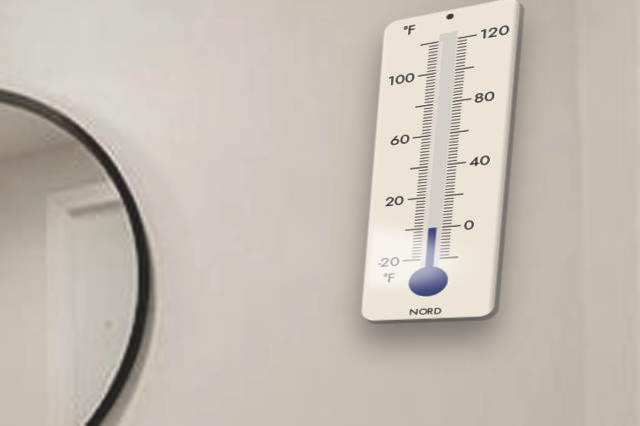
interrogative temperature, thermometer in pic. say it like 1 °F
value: 0 °F
